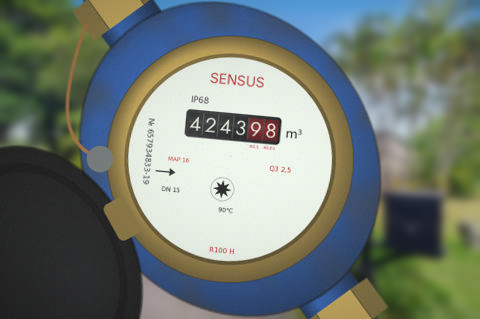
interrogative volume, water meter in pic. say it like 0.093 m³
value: 4243.98 m³
